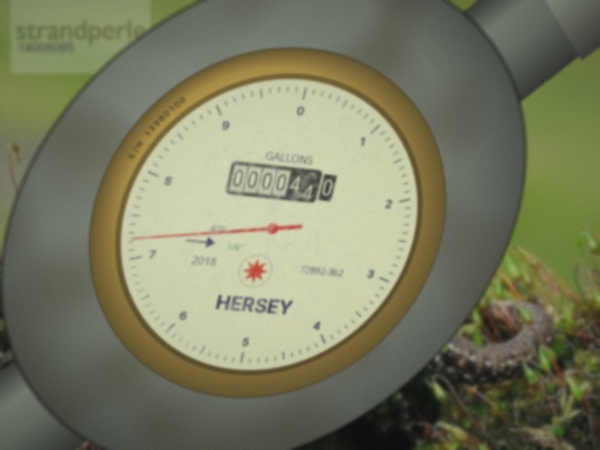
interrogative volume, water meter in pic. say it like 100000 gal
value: 437.2 gal
